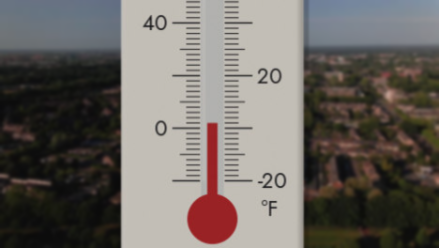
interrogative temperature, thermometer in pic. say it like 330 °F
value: 2 °F
